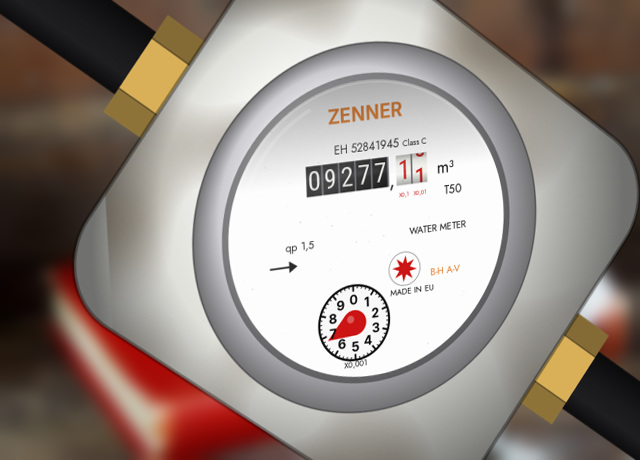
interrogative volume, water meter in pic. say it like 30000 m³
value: 9277.106 m³
